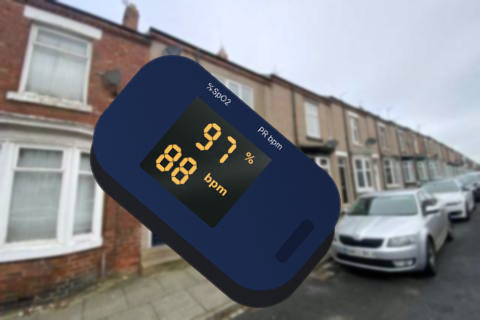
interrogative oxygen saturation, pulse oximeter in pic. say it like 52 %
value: 97 %
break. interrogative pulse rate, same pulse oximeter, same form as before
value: 88 bpm
